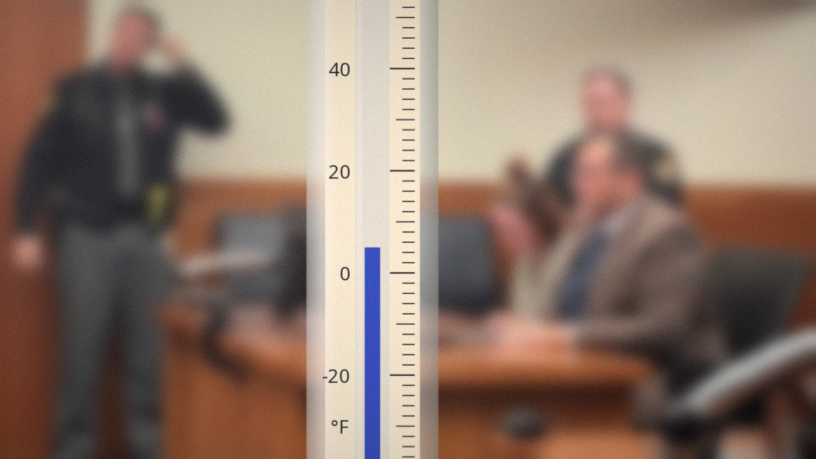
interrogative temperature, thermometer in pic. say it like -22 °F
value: 5 °F
